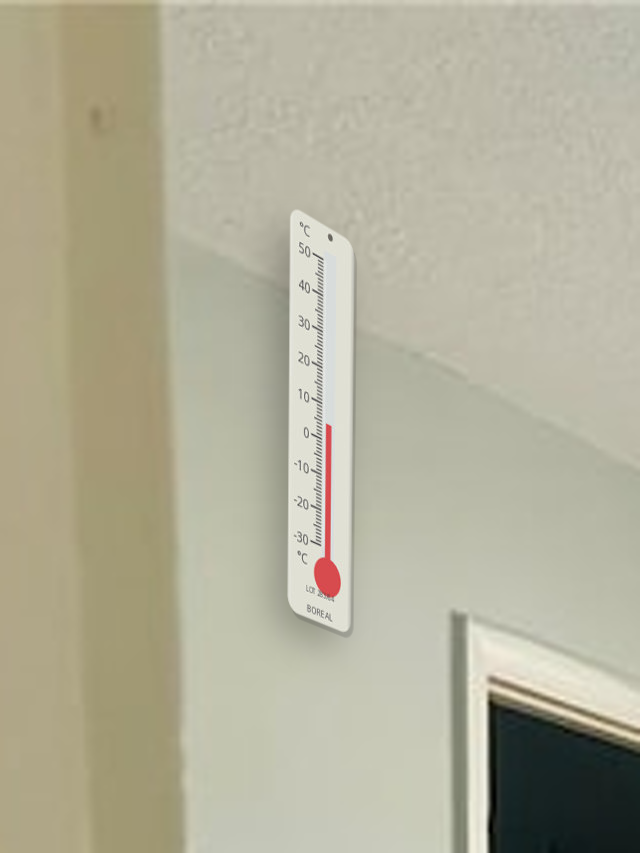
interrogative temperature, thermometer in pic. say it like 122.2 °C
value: 5 °C
